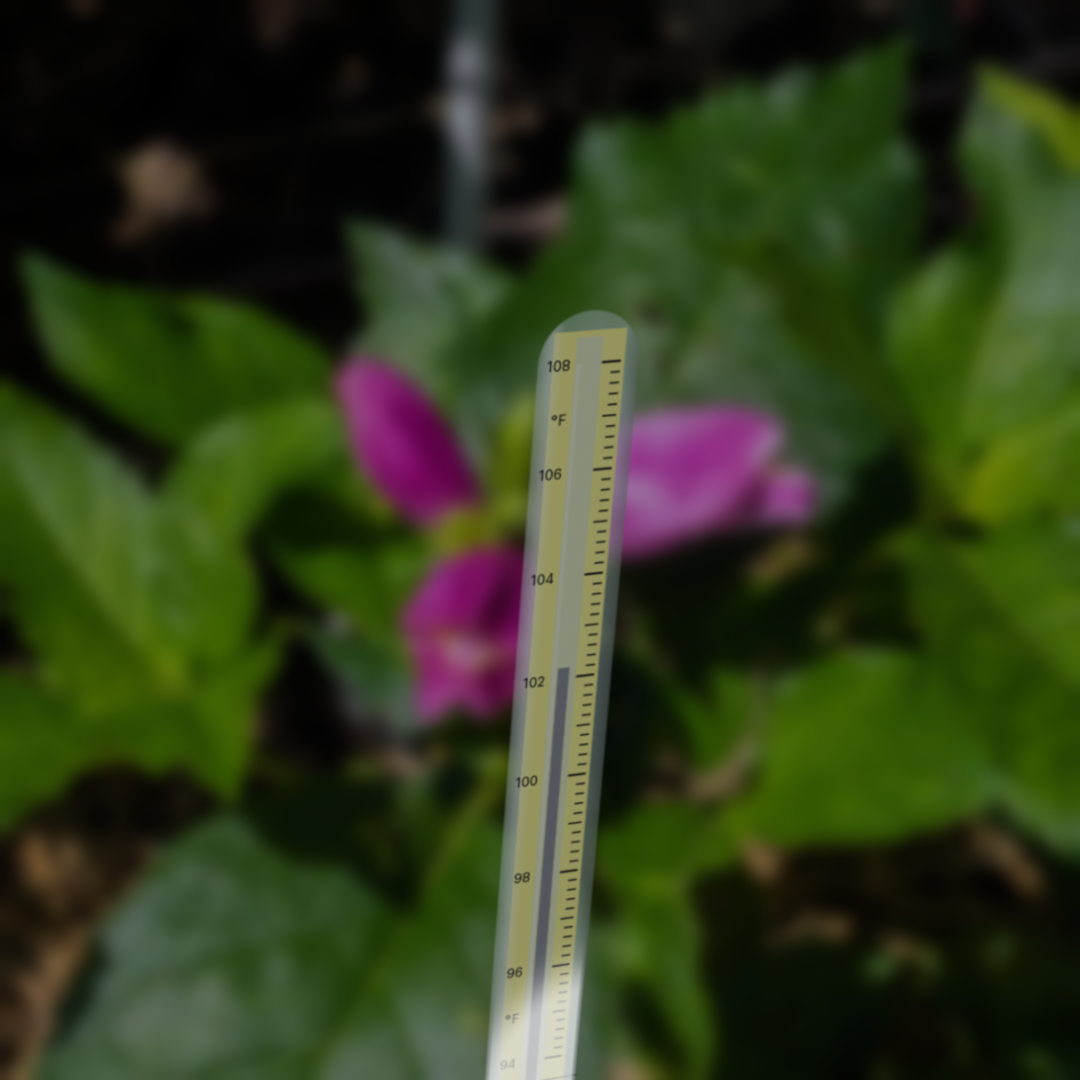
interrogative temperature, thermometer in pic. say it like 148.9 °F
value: 102.2 °F
